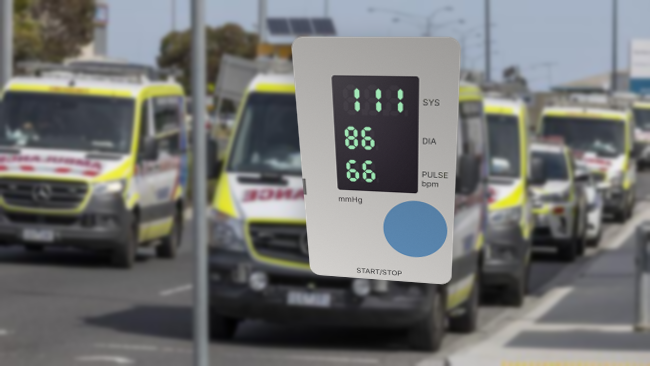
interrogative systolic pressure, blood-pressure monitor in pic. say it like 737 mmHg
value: 111 mmHg
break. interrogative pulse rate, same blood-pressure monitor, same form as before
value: 66 bpm
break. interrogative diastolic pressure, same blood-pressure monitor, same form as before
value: 86 mmHg
